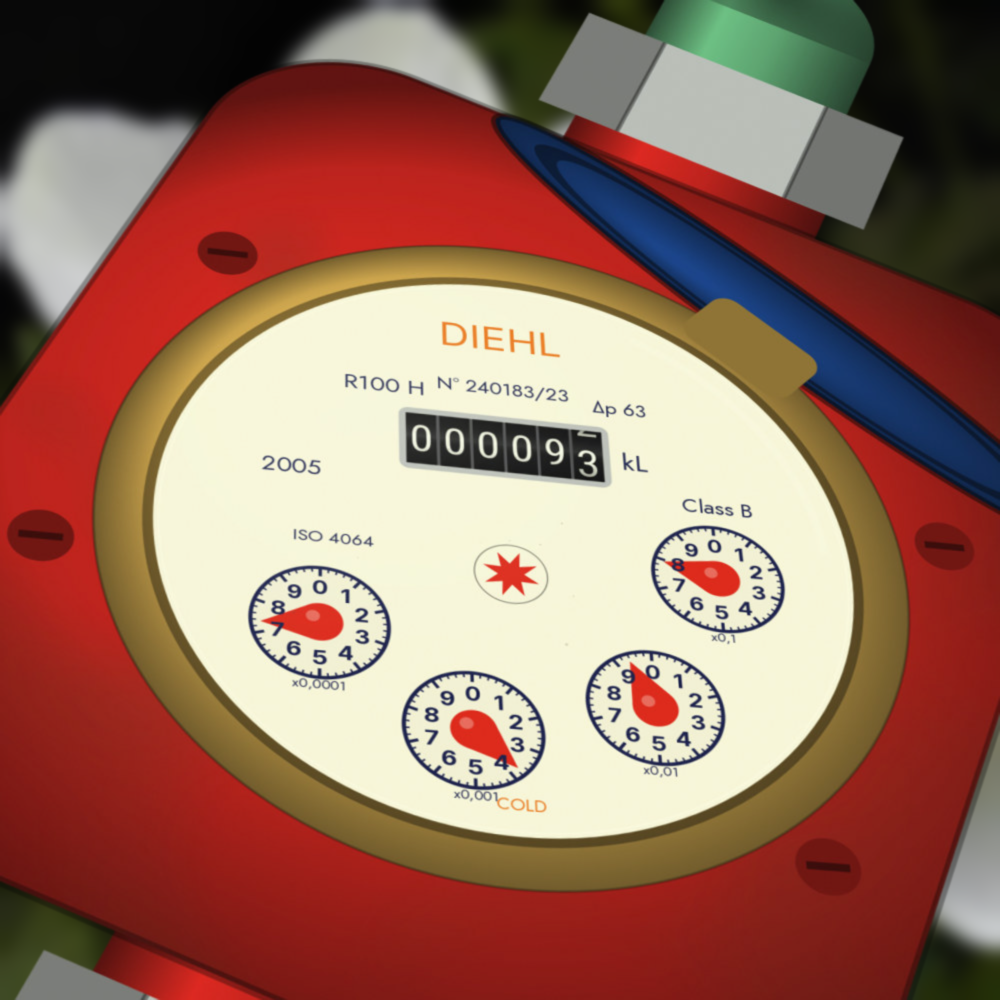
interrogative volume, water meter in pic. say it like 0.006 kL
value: 92.7937 kL
